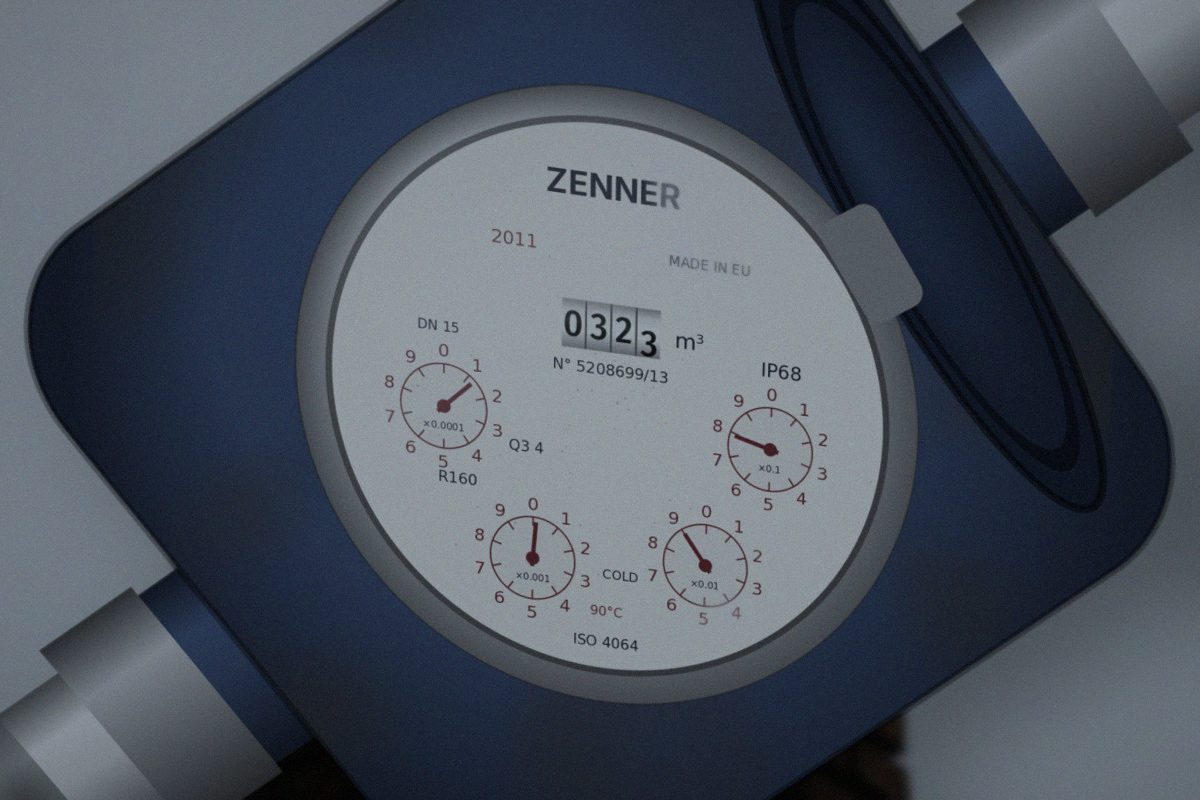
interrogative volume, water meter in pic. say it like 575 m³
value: 322.7901 m³
